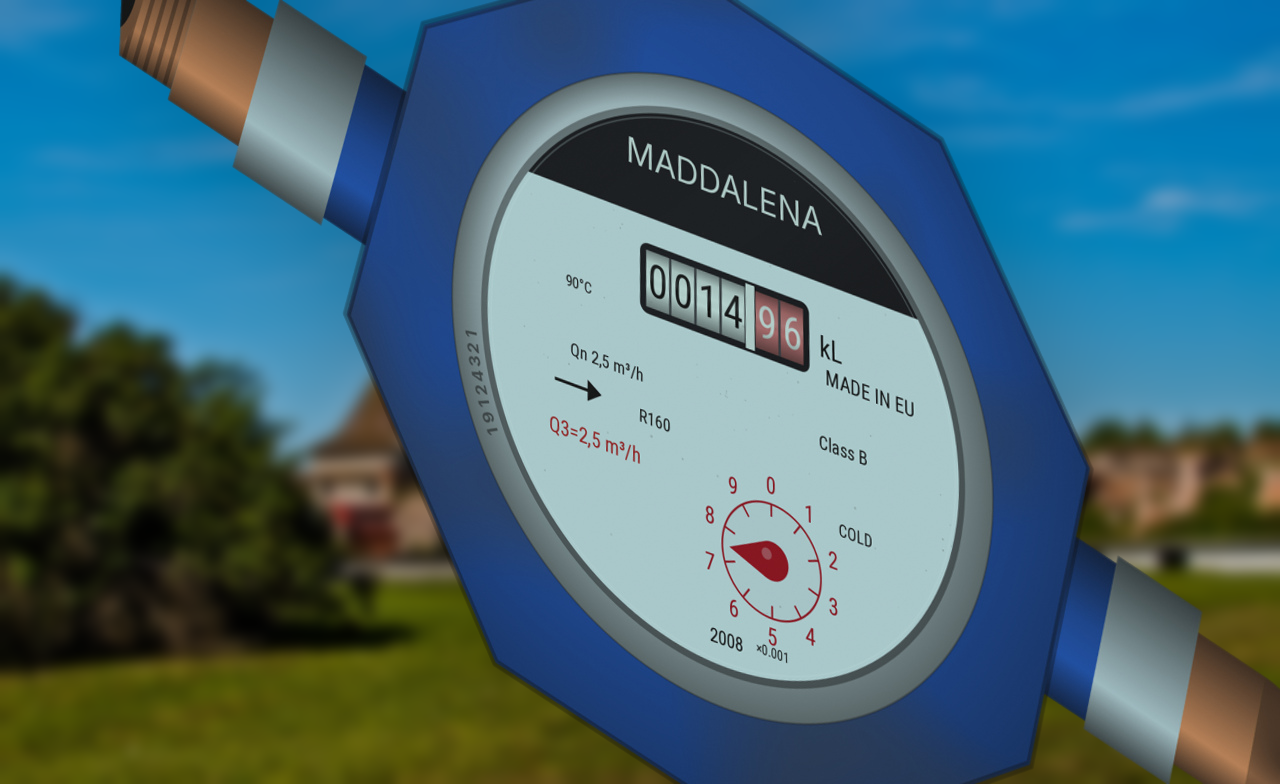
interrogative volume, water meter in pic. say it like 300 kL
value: 14.967 kL
